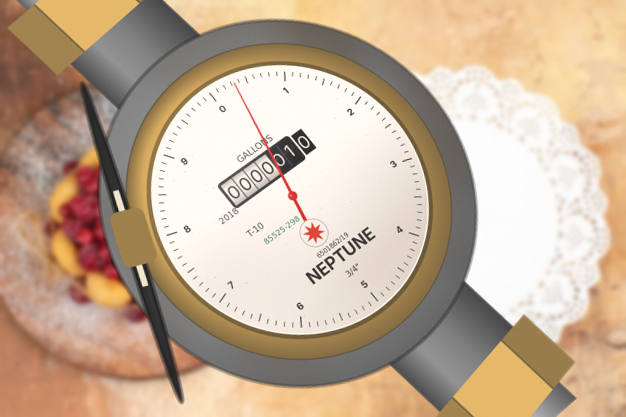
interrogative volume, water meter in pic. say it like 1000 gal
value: 10.3 gal
